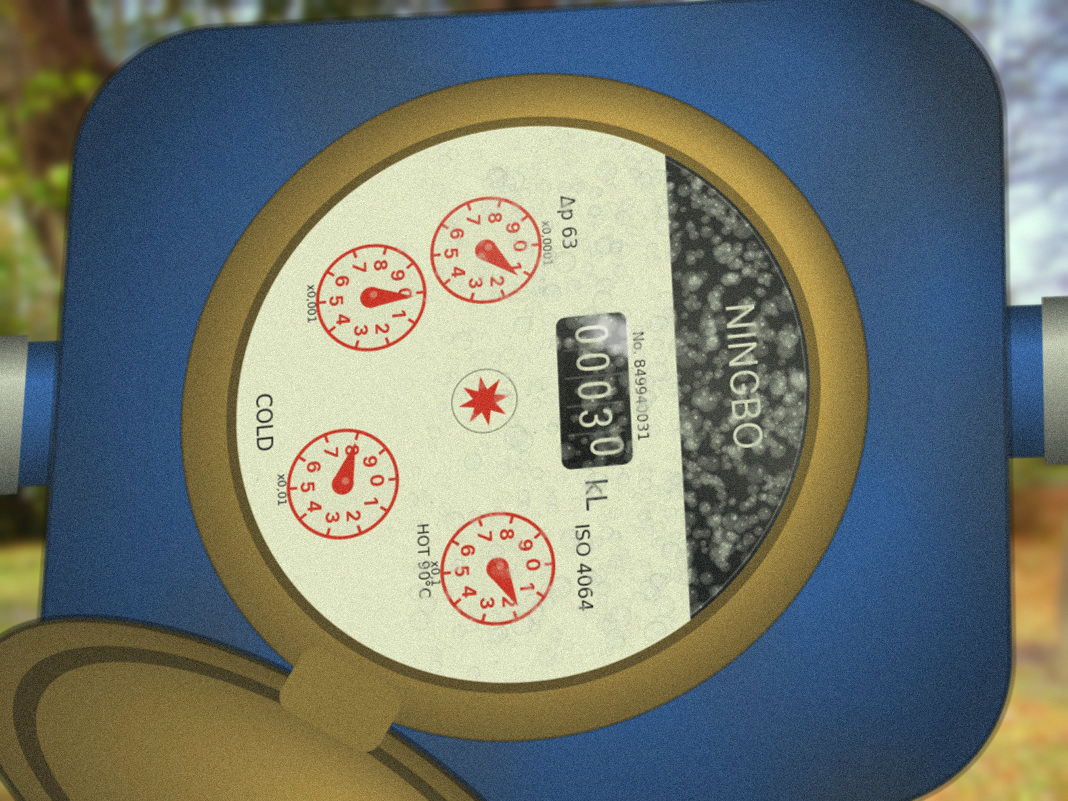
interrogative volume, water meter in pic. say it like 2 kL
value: 30.1801 kL
